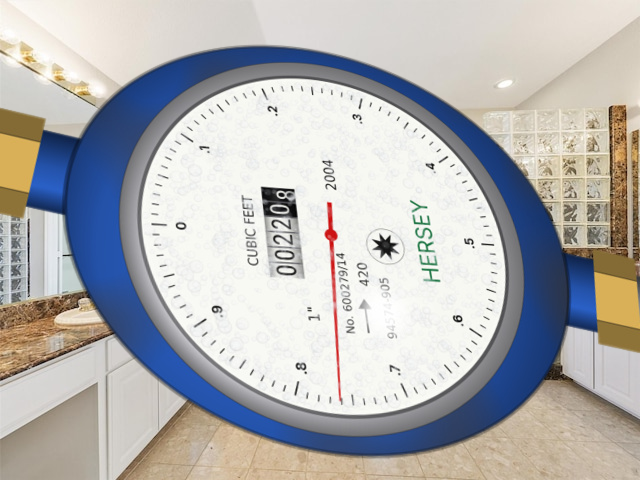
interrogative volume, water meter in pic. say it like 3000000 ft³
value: 2207.76 ft³
